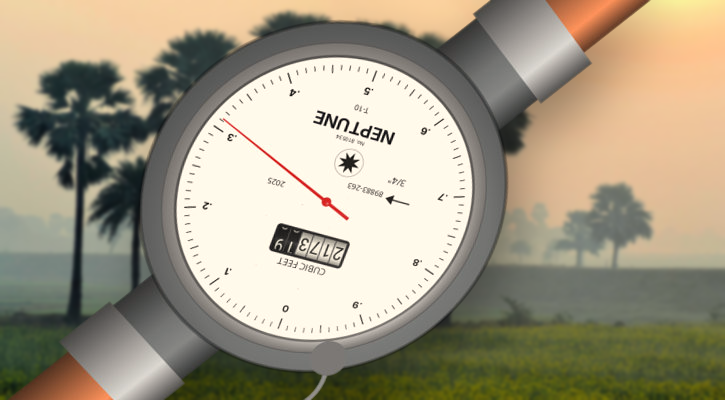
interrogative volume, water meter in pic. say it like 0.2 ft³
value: 217319.31 ft³
